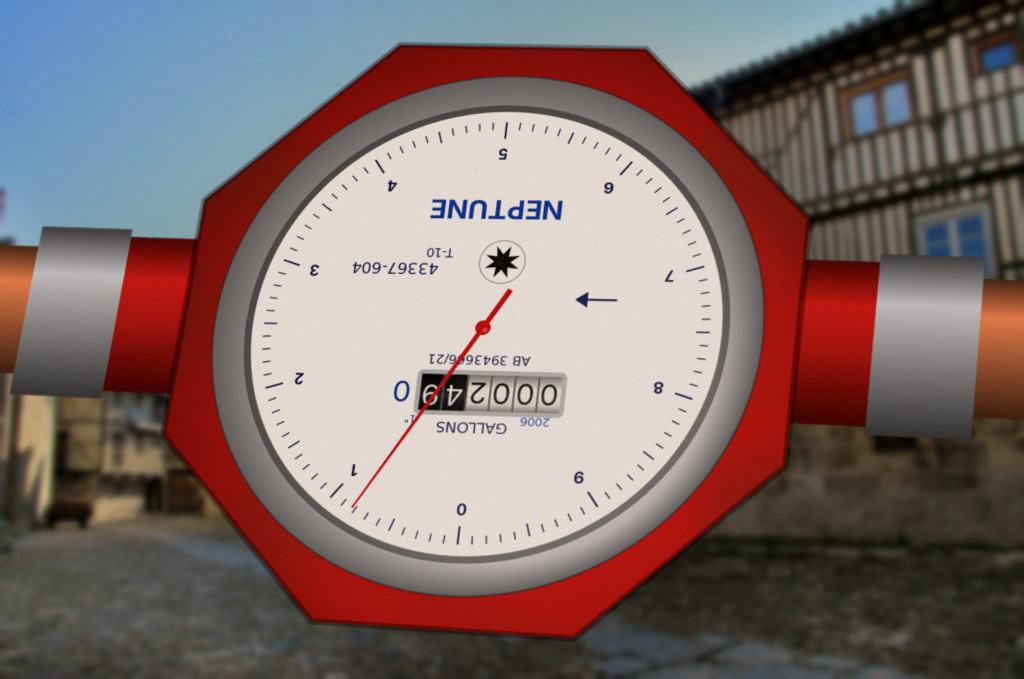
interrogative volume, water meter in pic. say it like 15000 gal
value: 2490.8 gal
